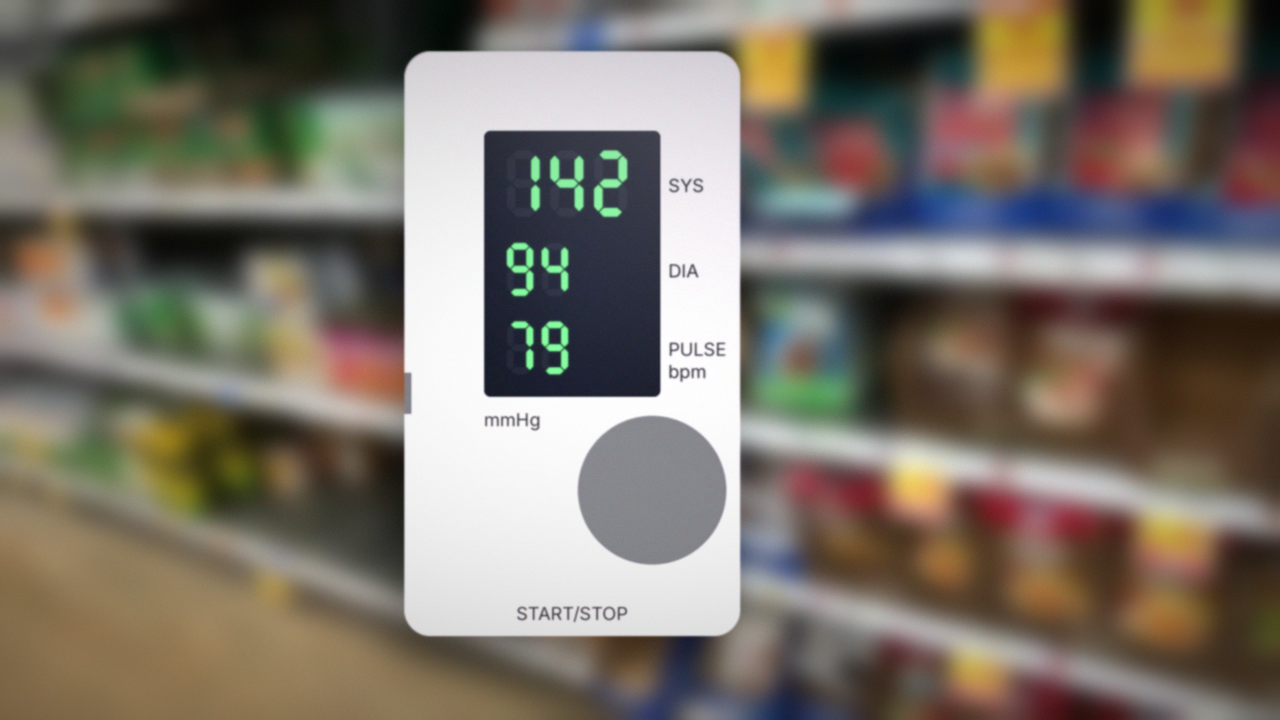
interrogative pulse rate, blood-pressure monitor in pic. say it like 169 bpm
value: 79 bpm
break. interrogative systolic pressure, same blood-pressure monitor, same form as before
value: 142 mmHg
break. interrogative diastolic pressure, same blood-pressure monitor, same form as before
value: 94 mmHg
